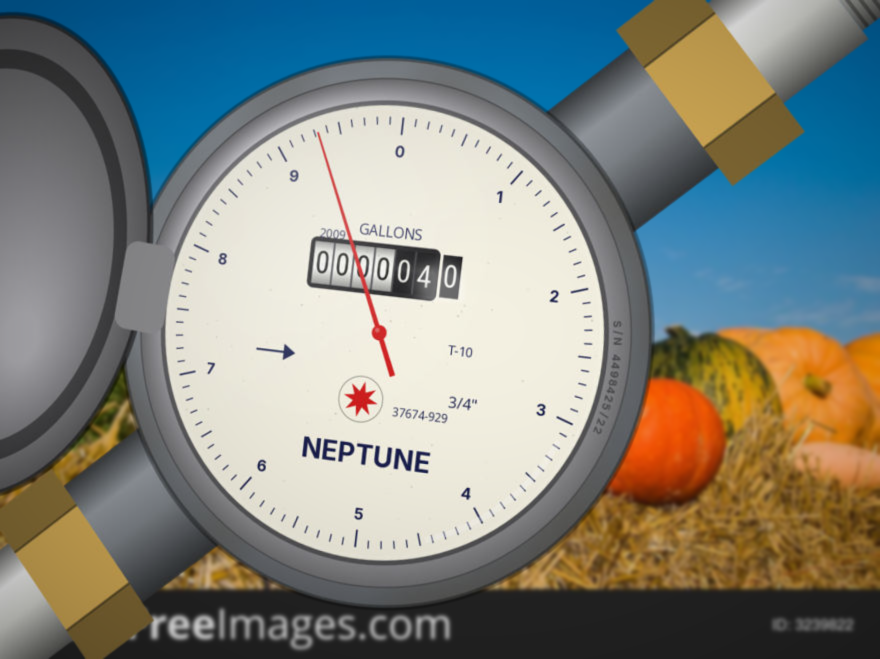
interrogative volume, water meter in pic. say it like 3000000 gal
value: 39.3 gal
